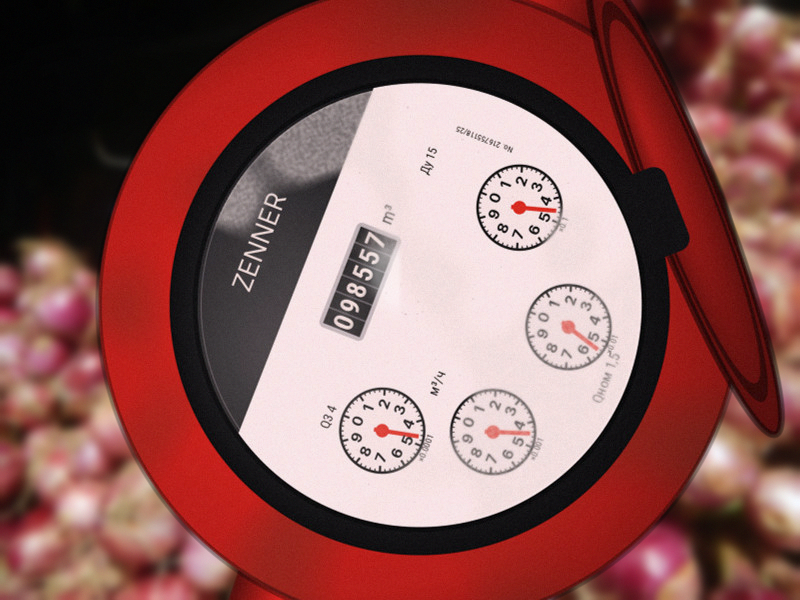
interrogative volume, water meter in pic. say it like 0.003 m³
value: 98557.4544 m³
